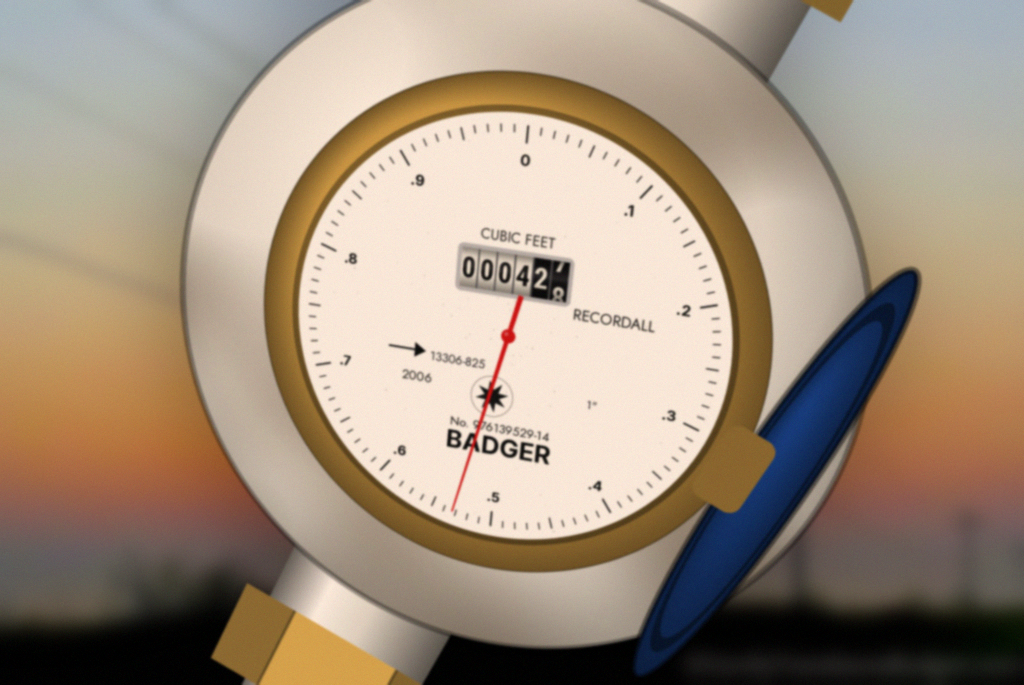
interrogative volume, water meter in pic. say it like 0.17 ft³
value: 427.53 ft³
